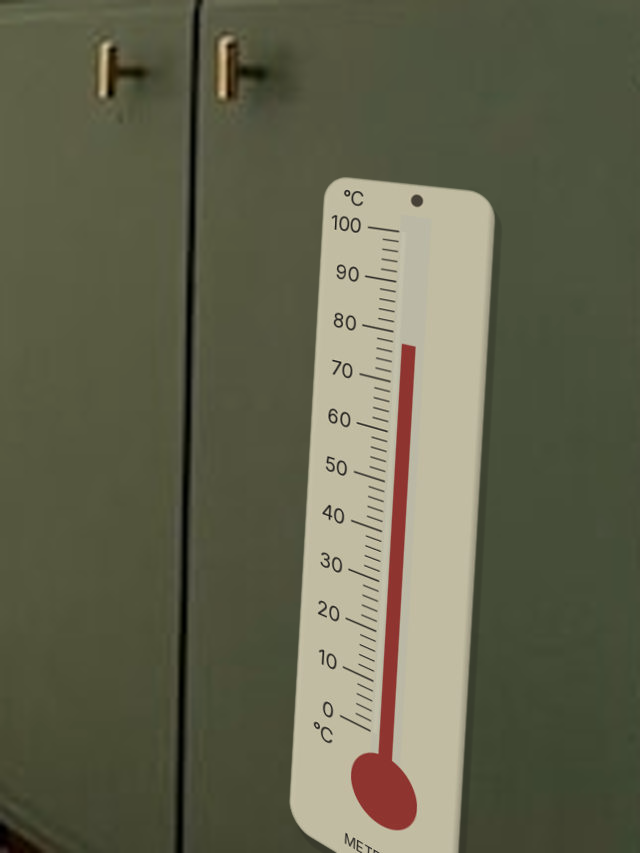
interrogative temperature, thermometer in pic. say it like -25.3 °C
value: 78 °C
